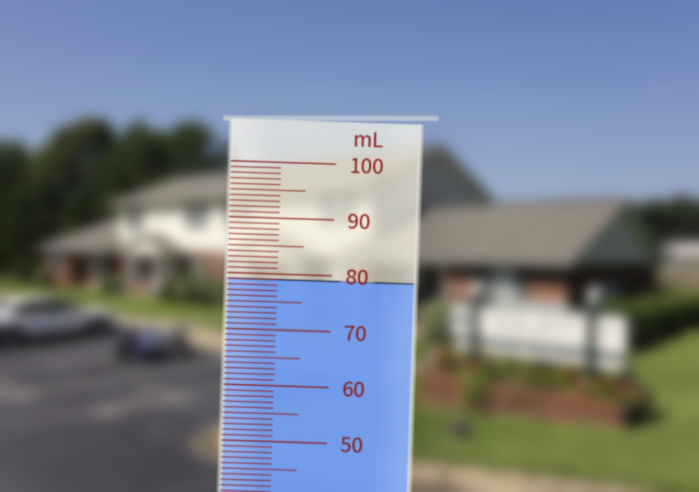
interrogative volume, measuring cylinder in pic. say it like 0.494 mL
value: 79 mL
